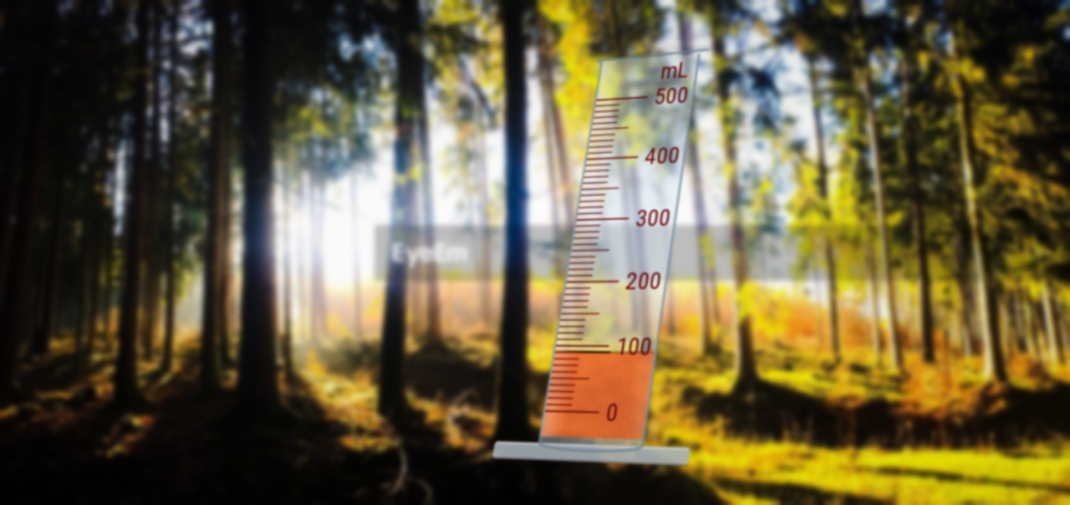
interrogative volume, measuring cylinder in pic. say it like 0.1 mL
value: 90 mL
